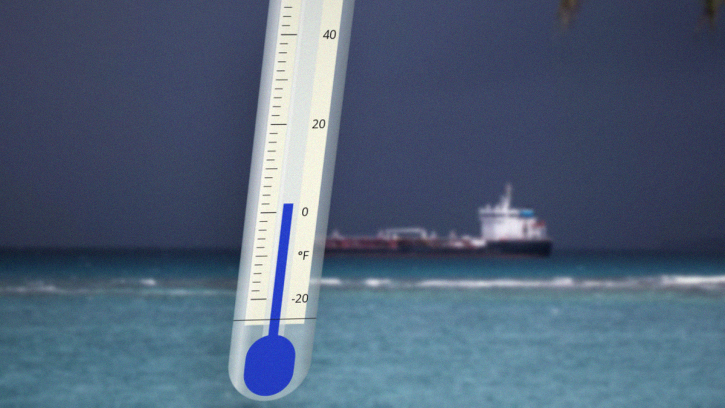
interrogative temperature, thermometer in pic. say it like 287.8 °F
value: 2 °F
